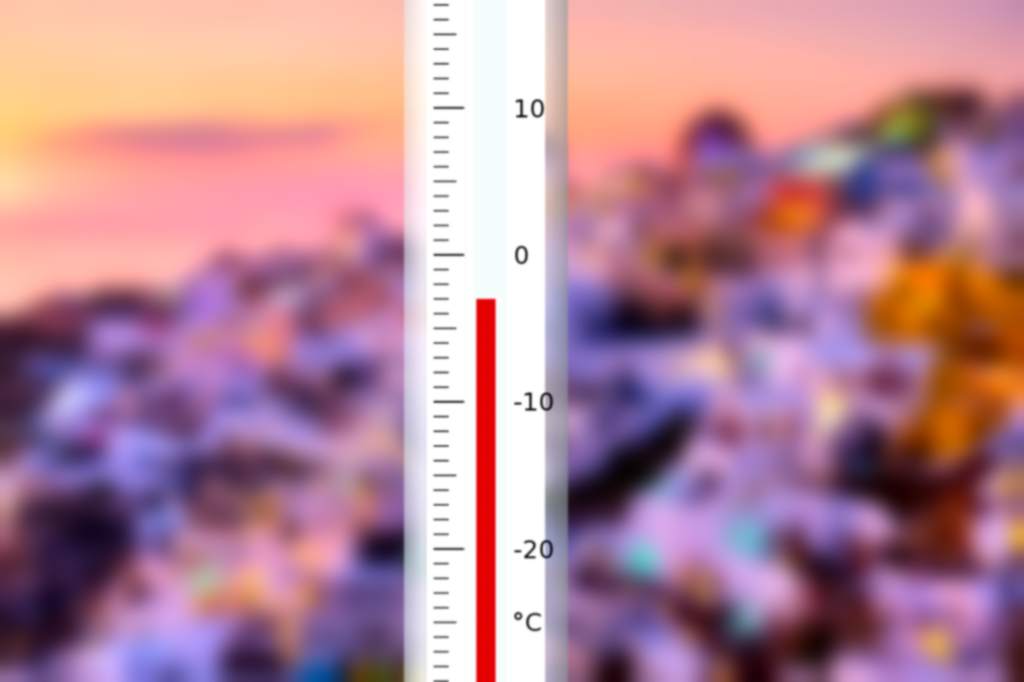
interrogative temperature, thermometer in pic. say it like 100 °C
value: -3 °C
